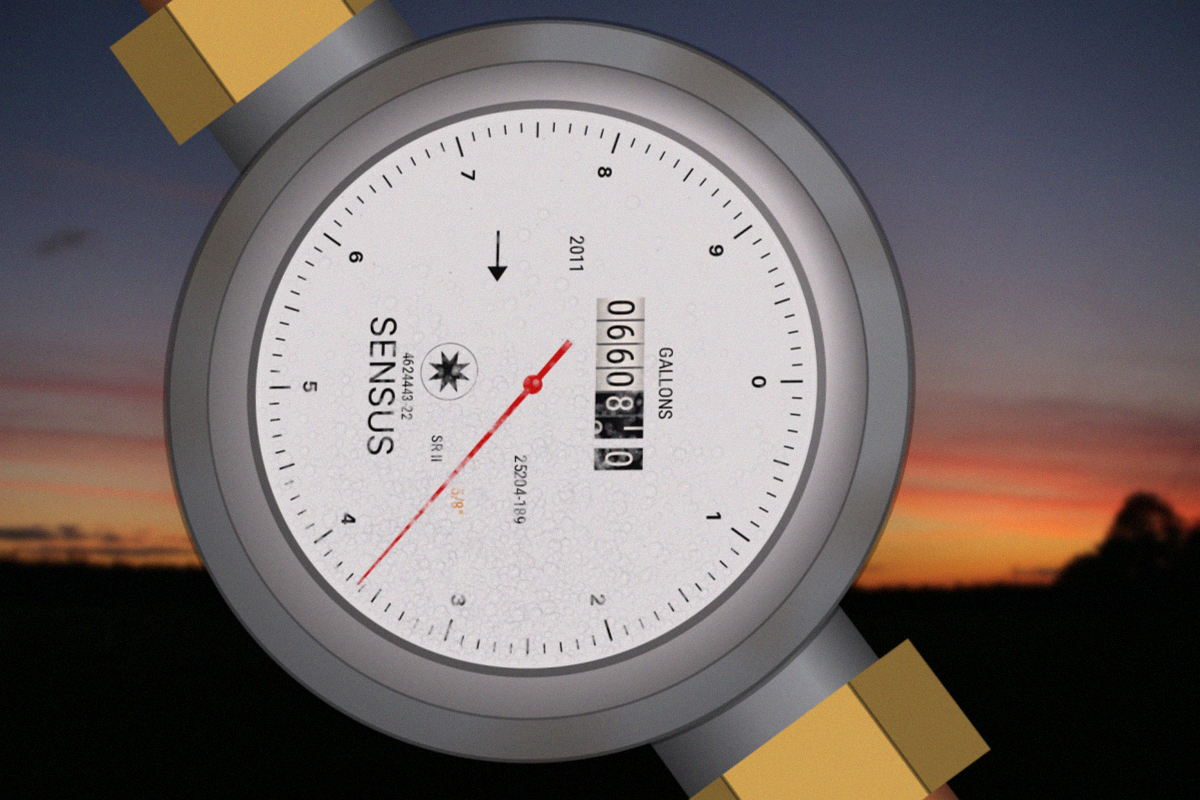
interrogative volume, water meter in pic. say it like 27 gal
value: 660813.6 gal
